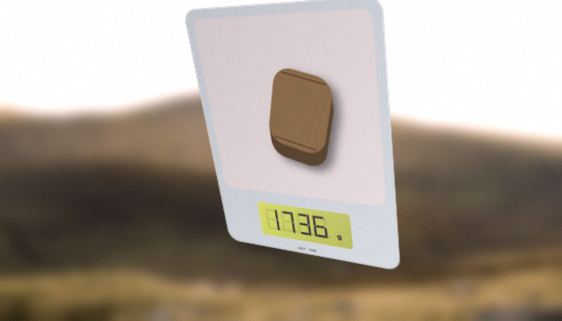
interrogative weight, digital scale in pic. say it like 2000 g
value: 1736 g
